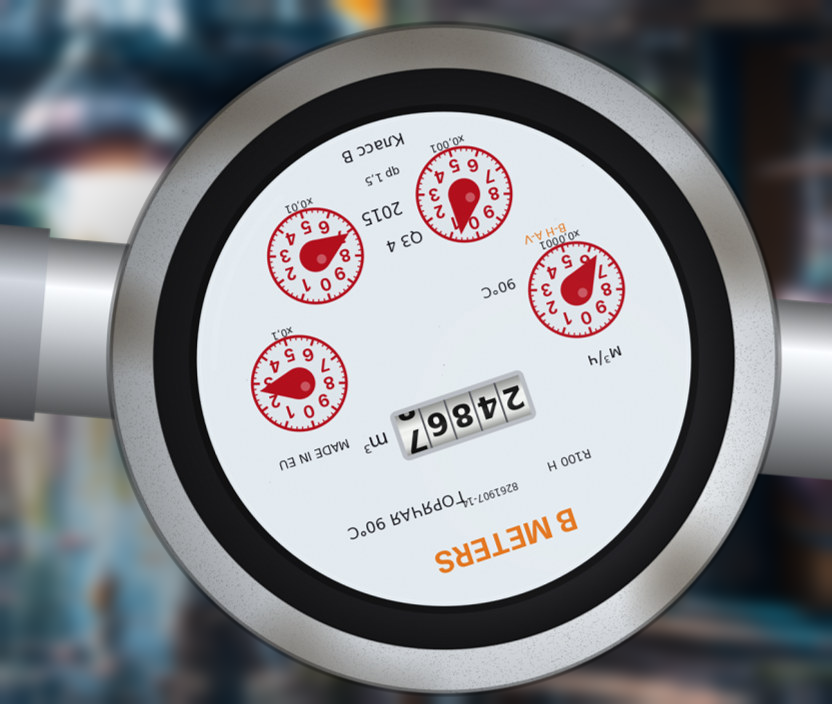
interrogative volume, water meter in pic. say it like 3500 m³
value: 24867.2706 m³
